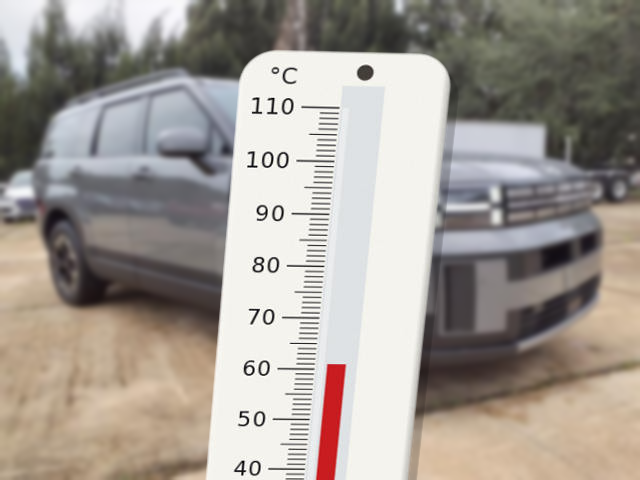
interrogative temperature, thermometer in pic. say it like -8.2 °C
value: 61 °C
